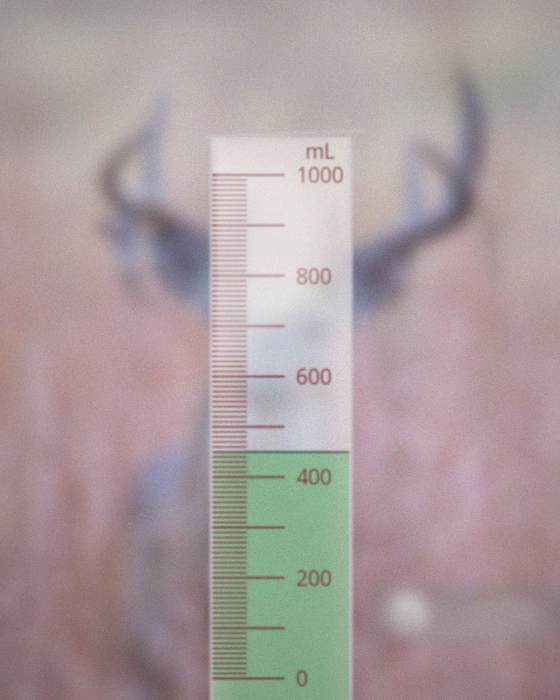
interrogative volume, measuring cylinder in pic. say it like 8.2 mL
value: 450 mL
